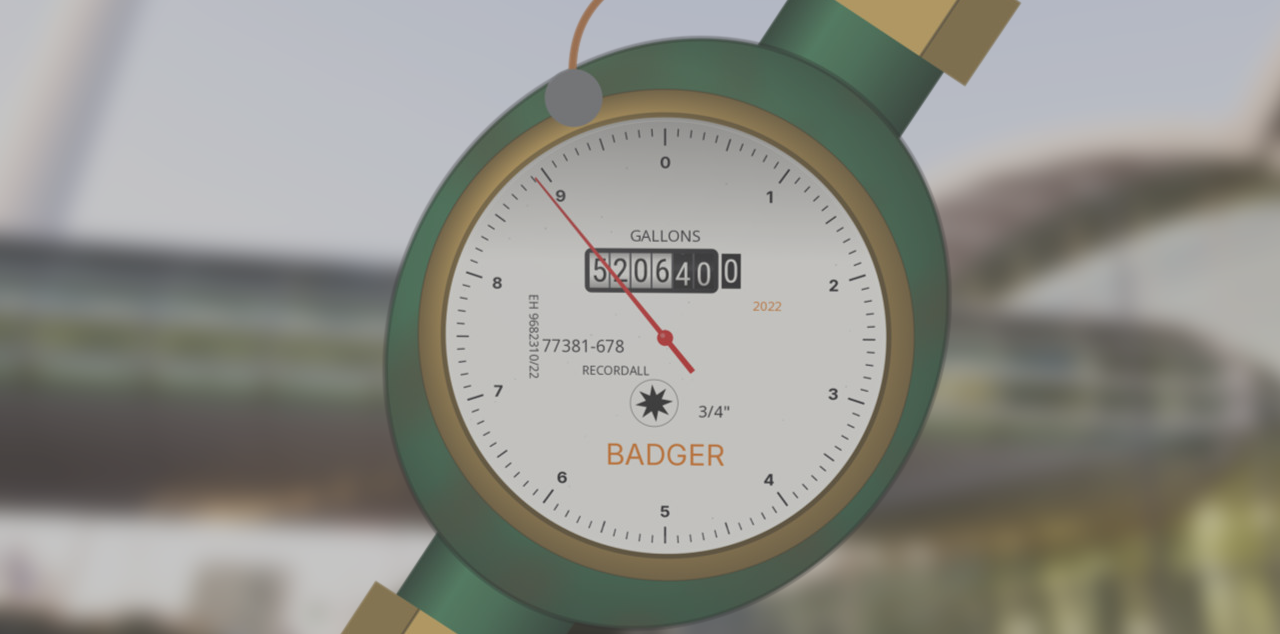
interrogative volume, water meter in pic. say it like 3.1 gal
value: 5206398.9 gal
